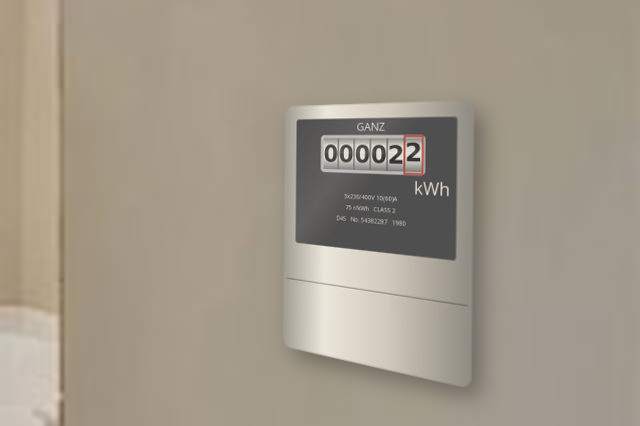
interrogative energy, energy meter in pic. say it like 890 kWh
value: 2.2 kWh
